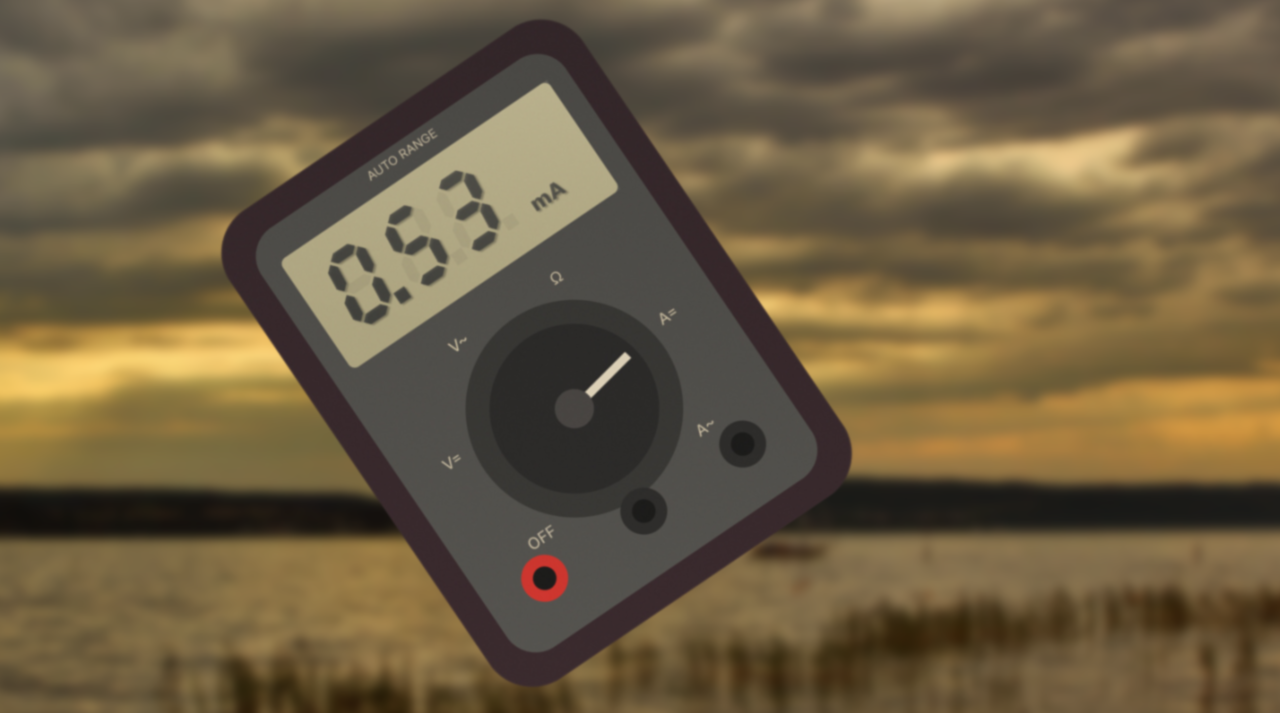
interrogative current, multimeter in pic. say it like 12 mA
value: 0.53 mA
